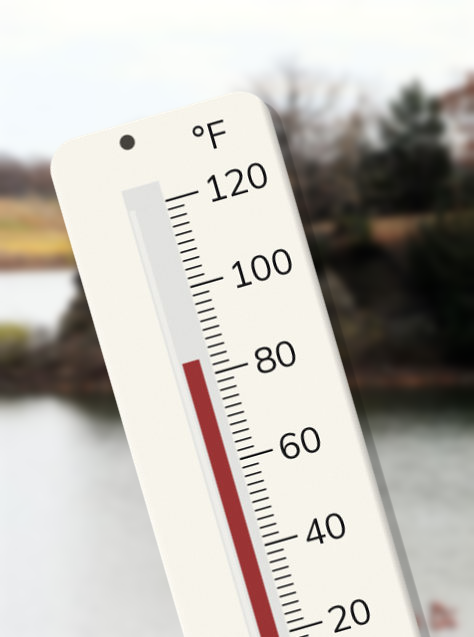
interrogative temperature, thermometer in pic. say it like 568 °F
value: 84 °F
